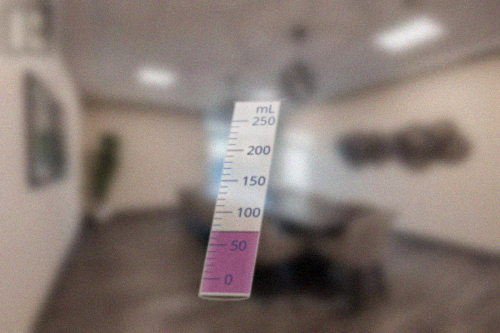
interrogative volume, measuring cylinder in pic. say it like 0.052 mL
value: 70 mL
